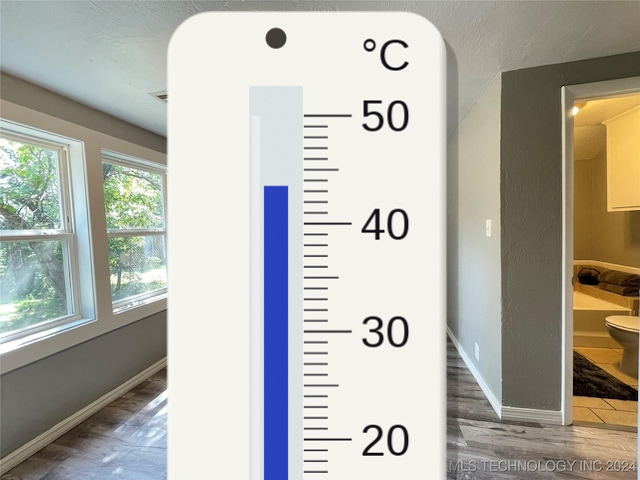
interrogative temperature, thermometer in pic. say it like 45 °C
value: 43.5 °C
